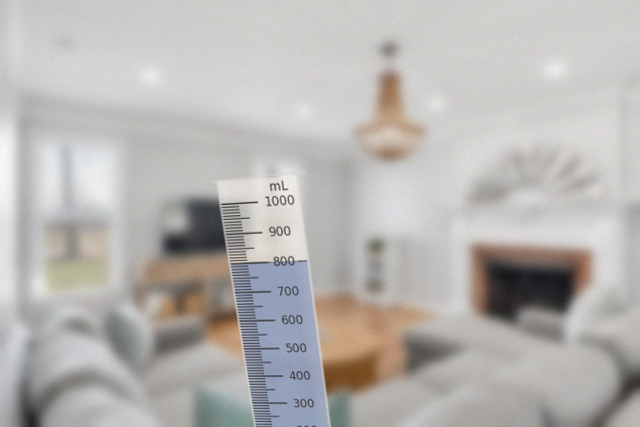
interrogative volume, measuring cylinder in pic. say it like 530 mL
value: 800 mL
